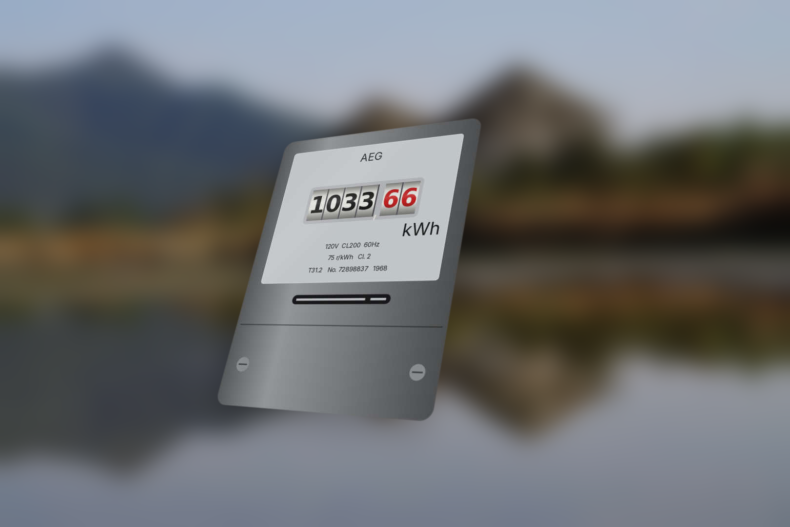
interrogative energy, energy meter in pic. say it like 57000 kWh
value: 1033.66 kWh
